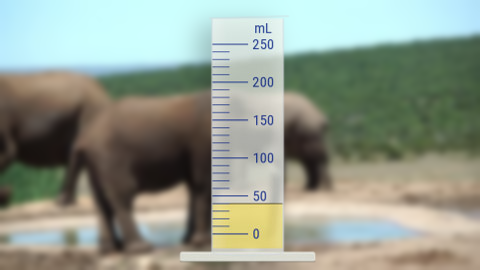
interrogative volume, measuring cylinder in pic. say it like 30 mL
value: 40 mL
